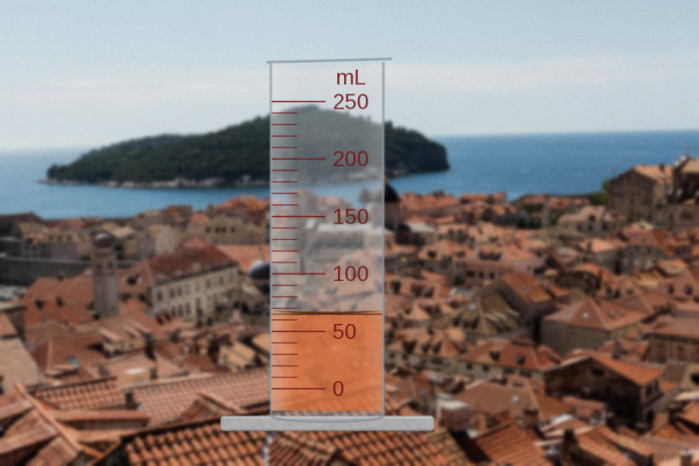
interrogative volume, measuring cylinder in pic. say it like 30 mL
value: 65 mL
